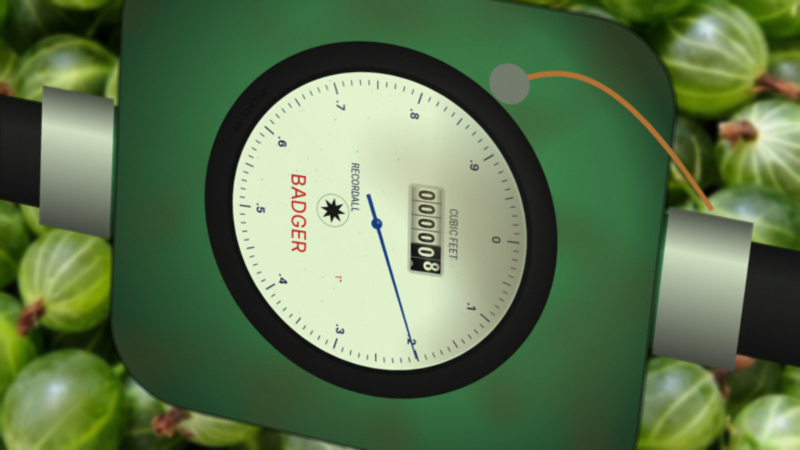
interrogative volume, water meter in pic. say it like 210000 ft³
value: 8.20 ft³
